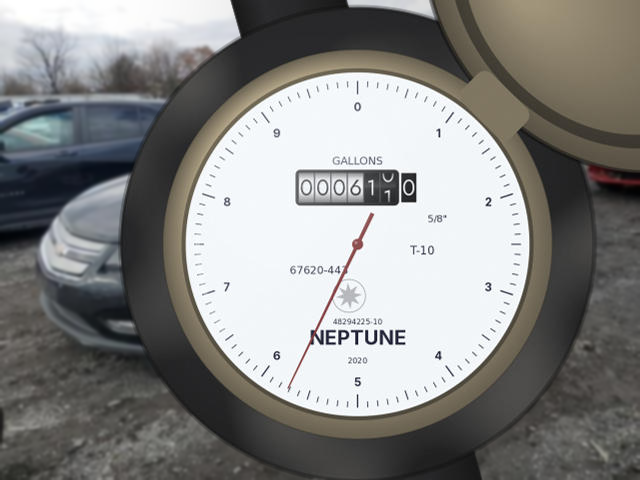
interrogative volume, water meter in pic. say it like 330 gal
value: 6105.7 gal
